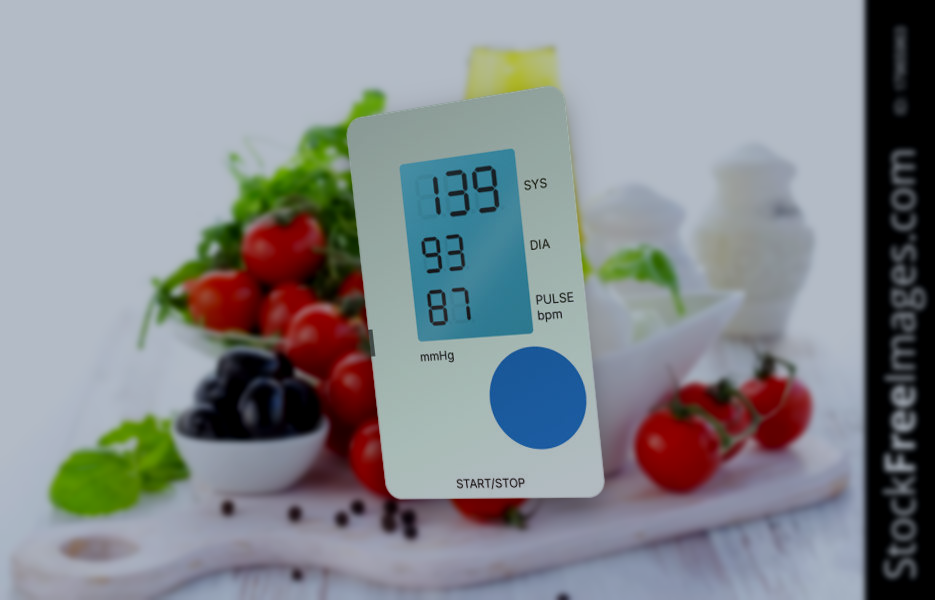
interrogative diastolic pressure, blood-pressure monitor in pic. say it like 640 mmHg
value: 93 mmHg
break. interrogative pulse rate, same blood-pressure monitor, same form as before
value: 87 bpm
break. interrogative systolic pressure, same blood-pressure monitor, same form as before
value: 139 mmHg
